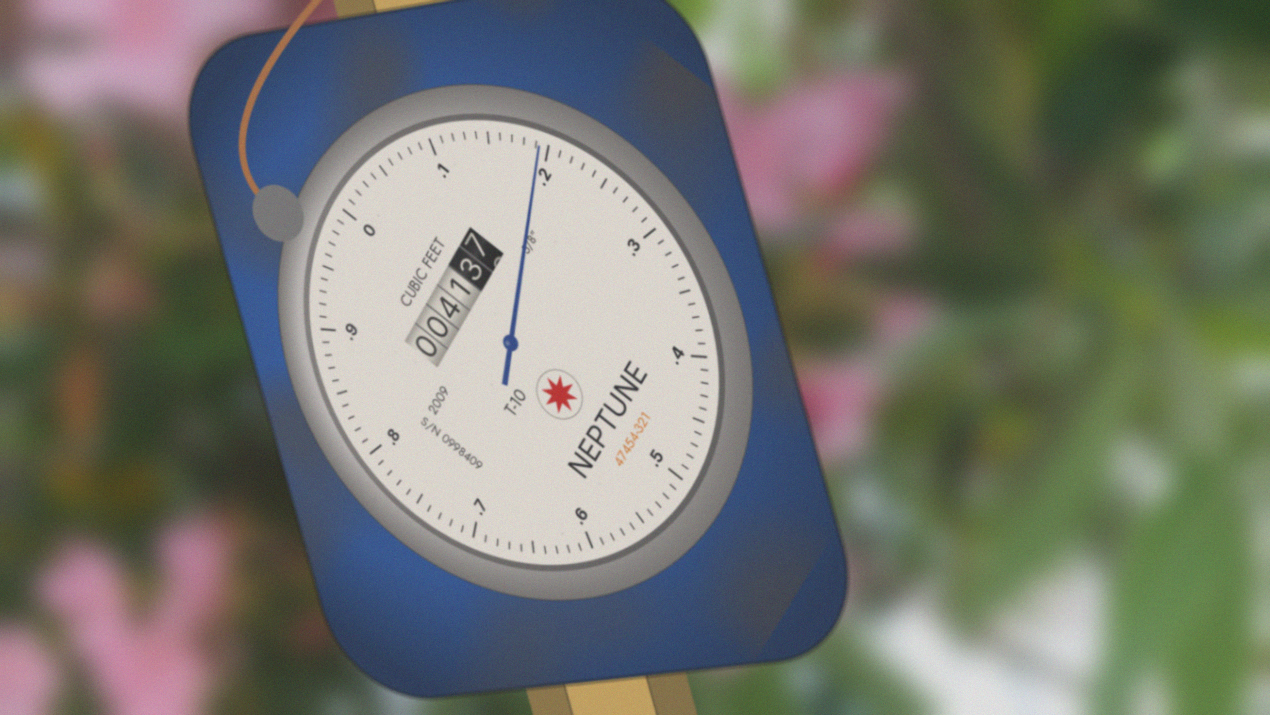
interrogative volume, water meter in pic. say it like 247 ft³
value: 4137.19 ft³
